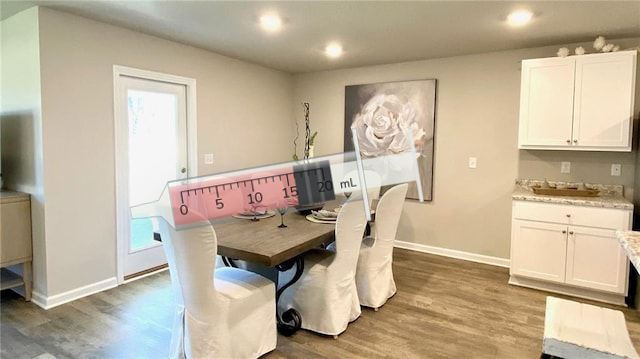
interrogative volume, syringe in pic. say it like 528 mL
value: 16 mL
